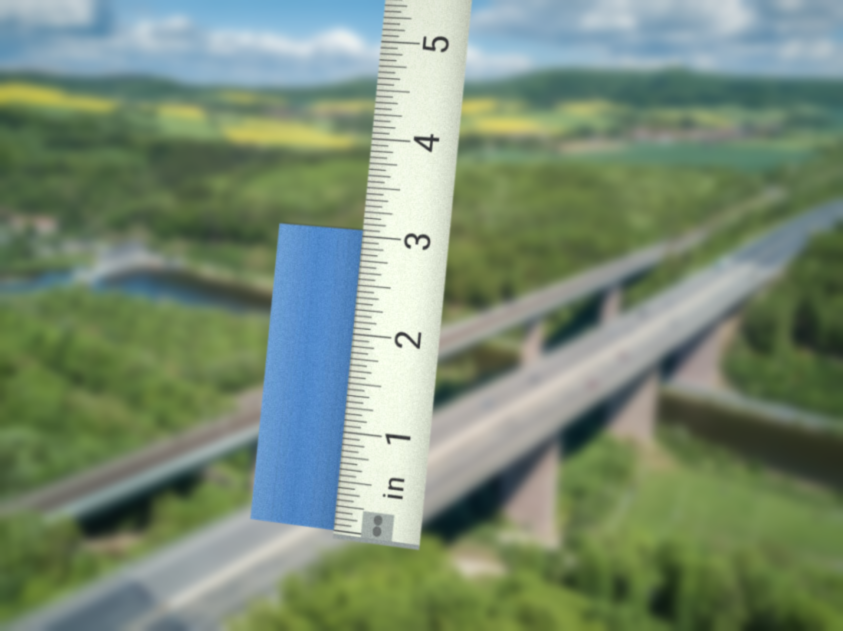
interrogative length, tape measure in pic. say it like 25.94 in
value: 3.0625 in
